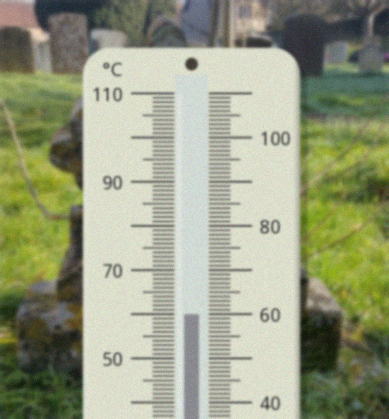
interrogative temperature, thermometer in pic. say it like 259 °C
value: 60 °C
